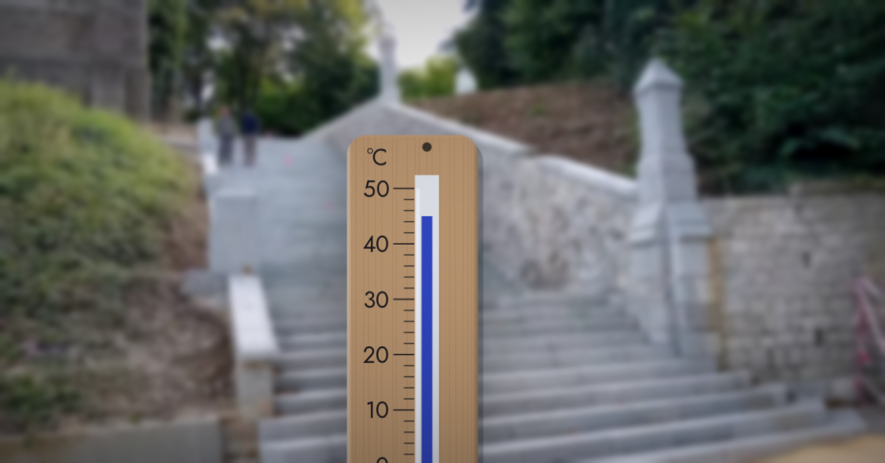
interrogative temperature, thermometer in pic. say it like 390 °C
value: 45 °C
